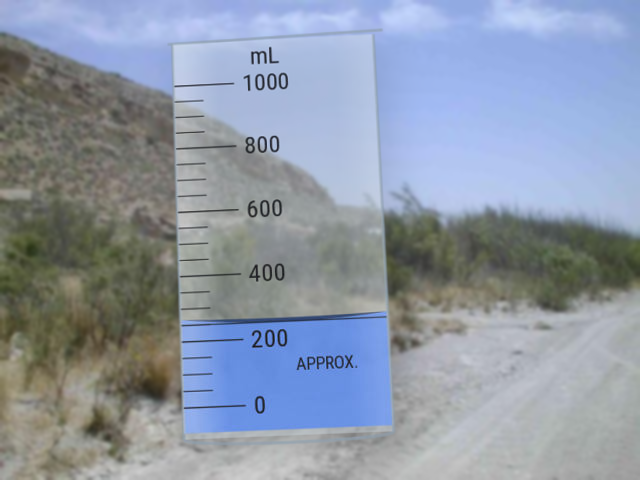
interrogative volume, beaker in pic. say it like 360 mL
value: 250 mL
